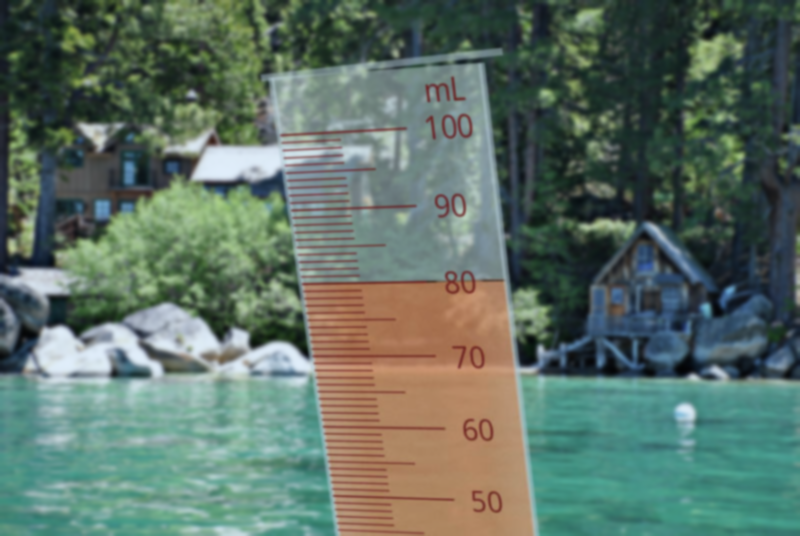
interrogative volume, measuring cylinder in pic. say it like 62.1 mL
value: 80 mL
